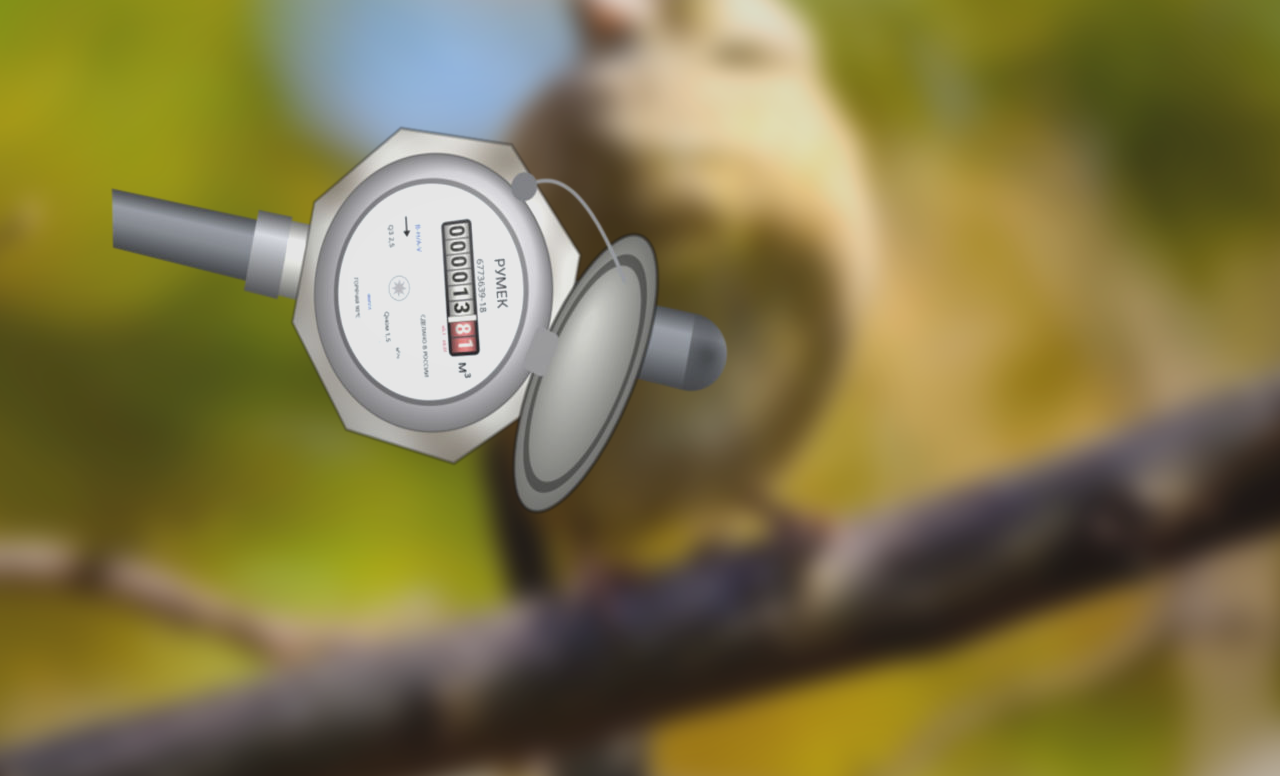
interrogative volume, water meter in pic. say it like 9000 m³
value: 13.81 m³
